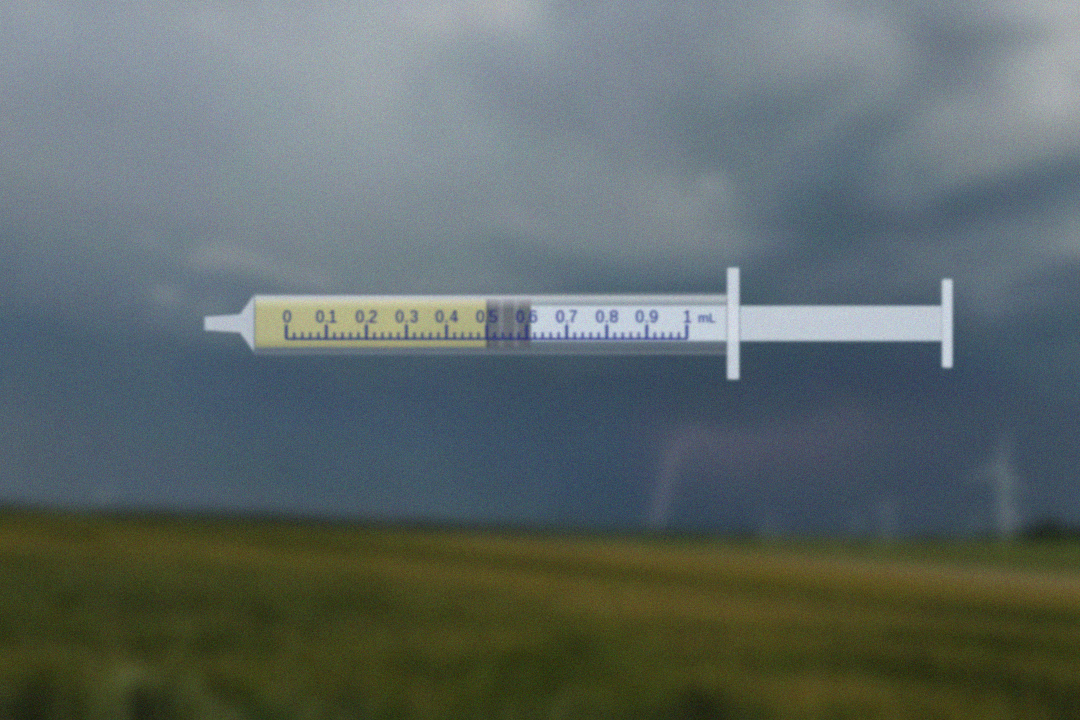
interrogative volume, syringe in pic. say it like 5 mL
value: 0.5 mL
